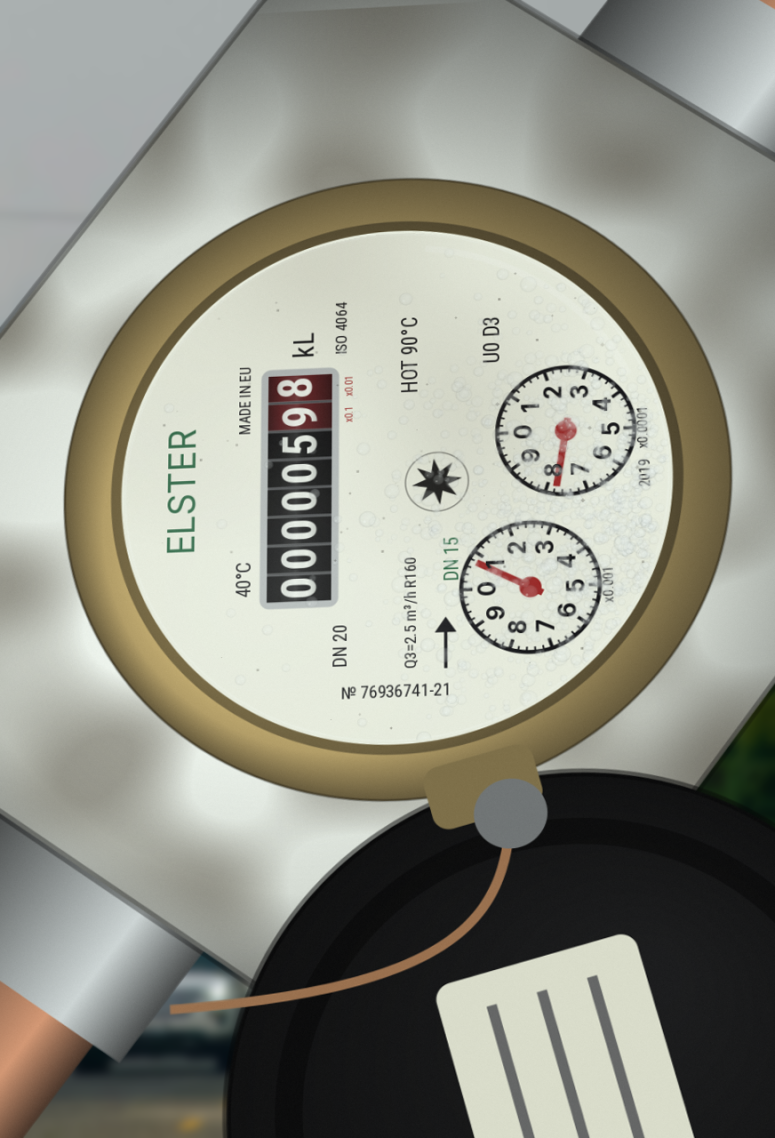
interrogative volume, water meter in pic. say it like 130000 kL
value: 5.9807 kL
